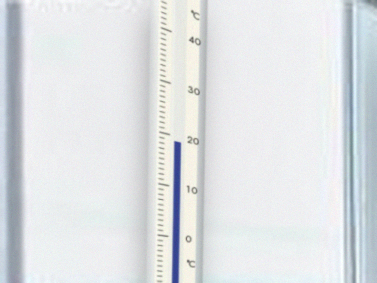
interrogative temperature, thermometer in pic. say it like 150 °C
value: 19 °C
